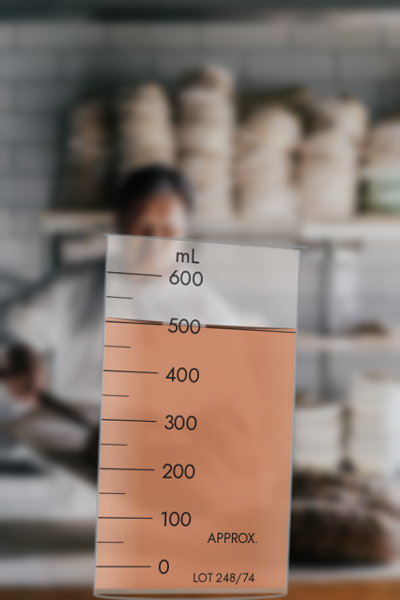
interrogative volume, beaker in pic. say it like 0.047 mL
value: 500 mL
